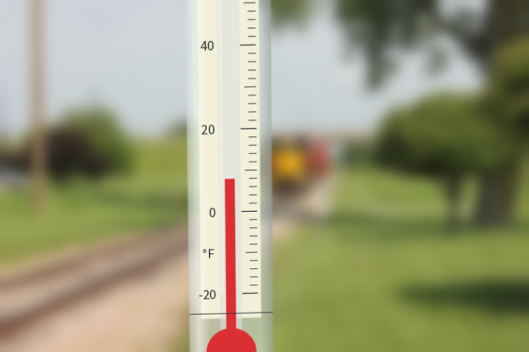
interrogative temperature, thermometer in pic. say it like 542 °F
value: 8 °F
